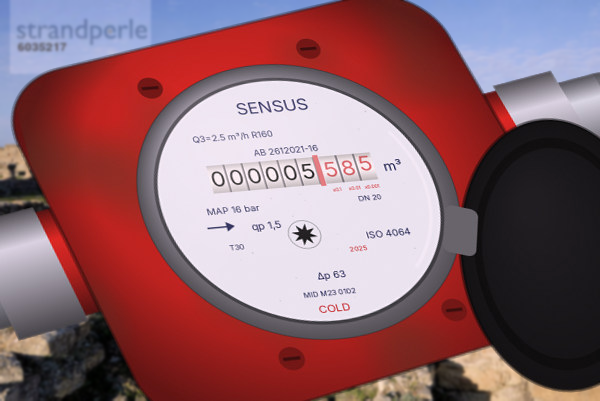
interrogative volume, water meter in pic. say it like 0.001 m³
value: 5.585 m³
